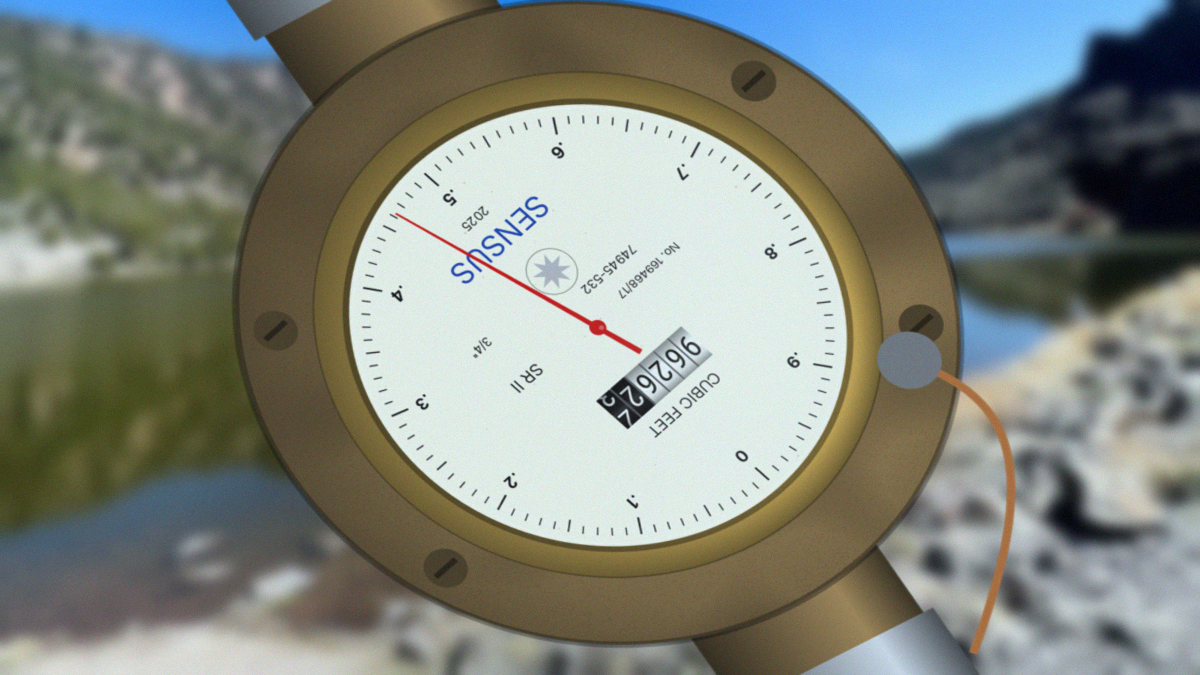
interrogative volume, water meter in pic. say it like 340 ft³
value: 962622.46 ft³
